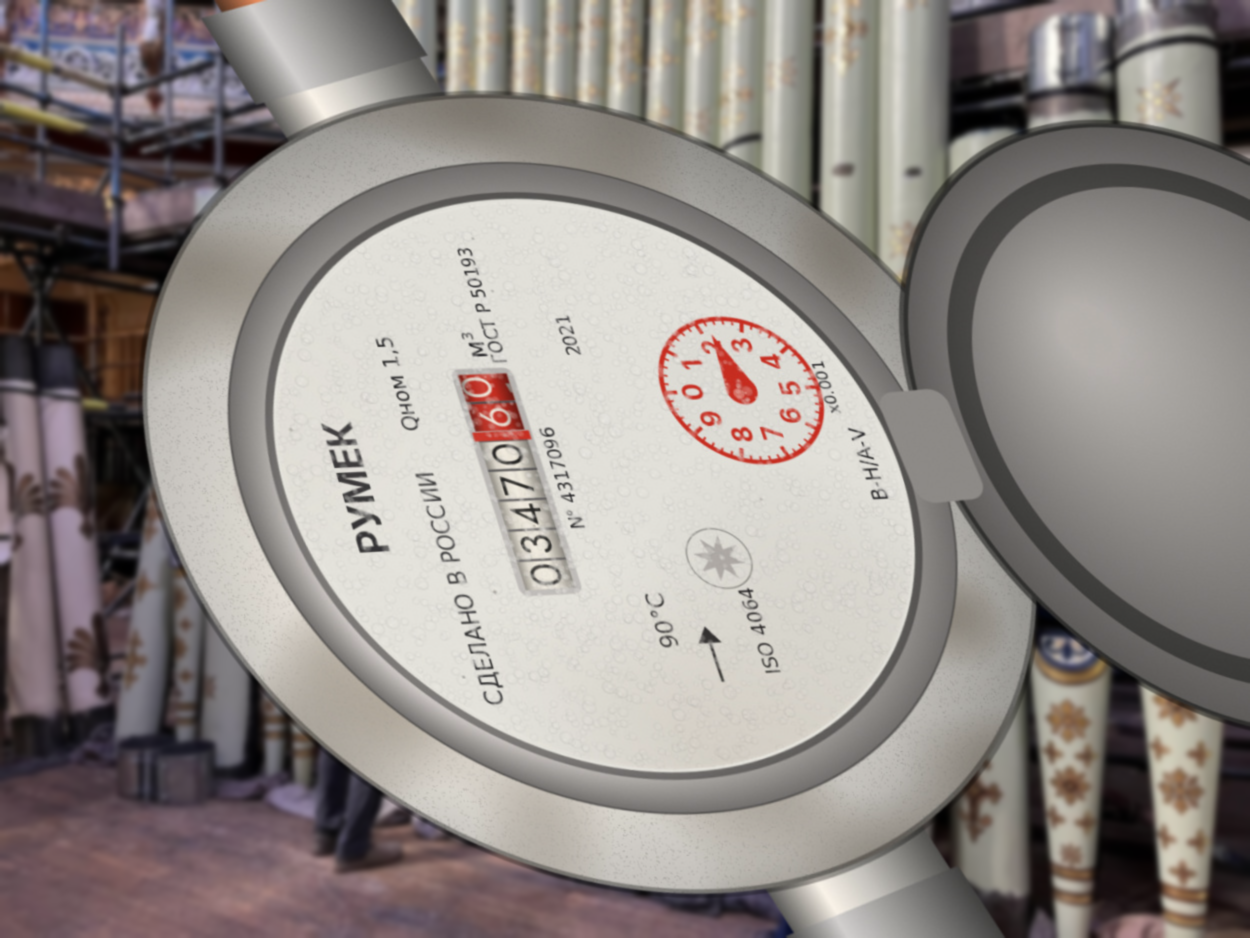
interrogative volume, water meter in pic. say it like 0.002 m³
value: 3470.602 m³
